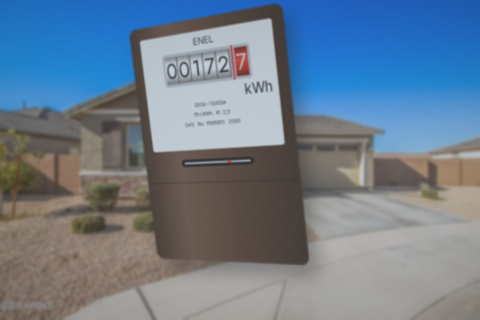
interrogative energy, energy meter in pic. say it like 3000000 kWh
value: 172.7 kWh
